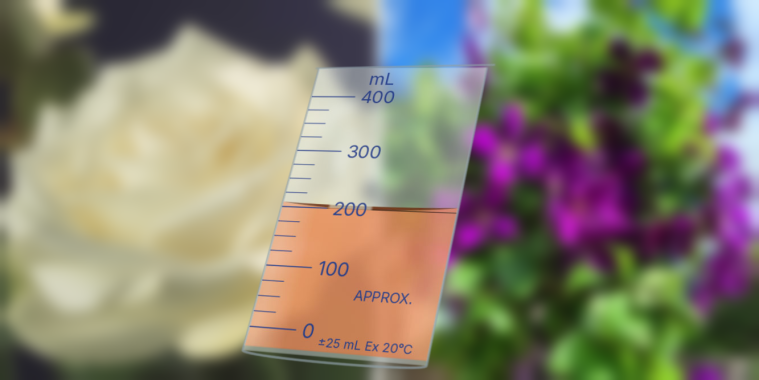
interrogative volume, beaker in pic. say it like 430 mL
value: 200 mL
